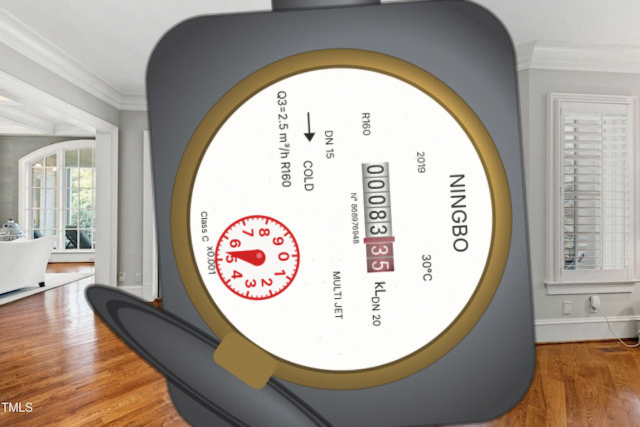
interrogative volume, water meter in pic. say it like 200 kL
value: 83.355 kL
